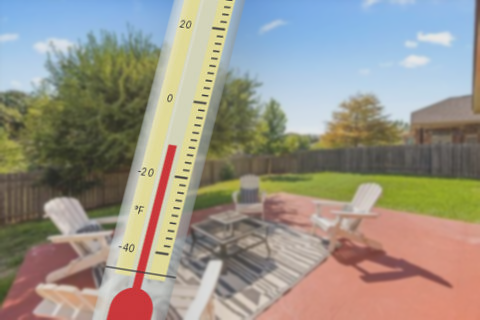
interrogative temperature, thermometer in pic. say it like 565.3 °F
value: -12 °F
